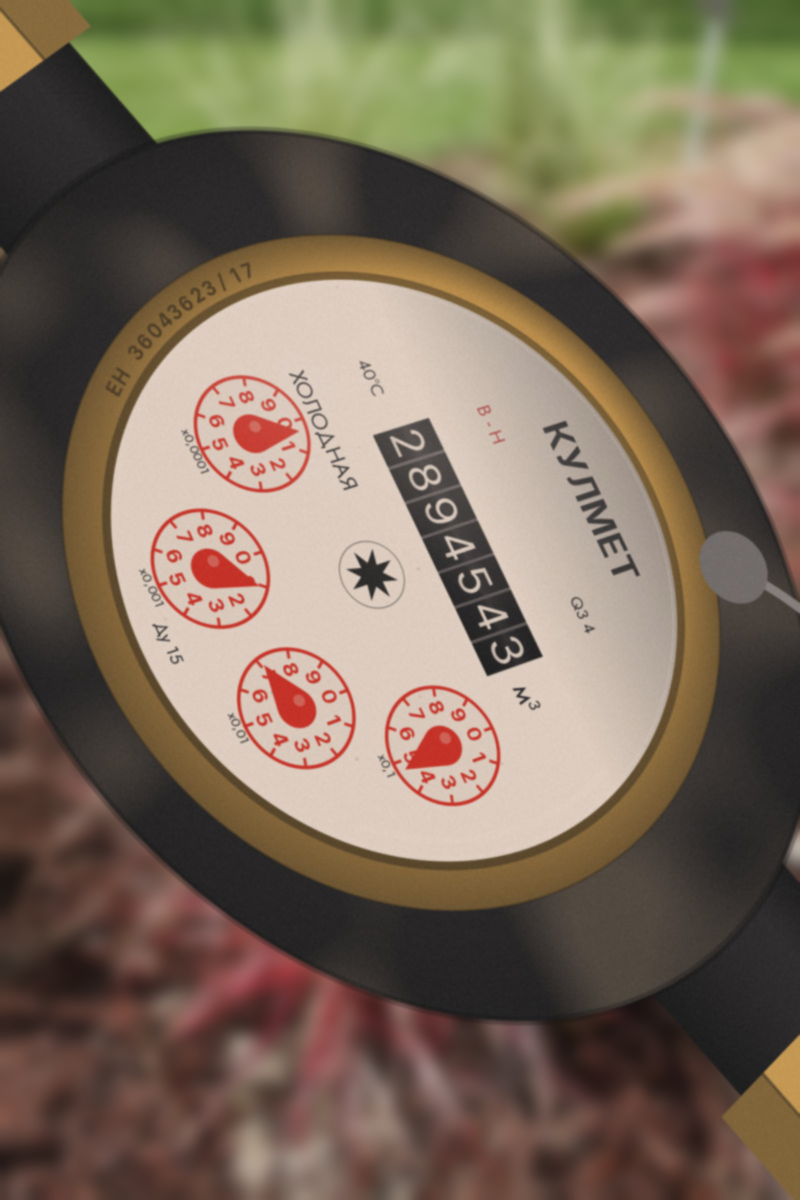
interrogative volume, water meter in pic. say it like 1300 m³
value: 2894543.4710 m³
